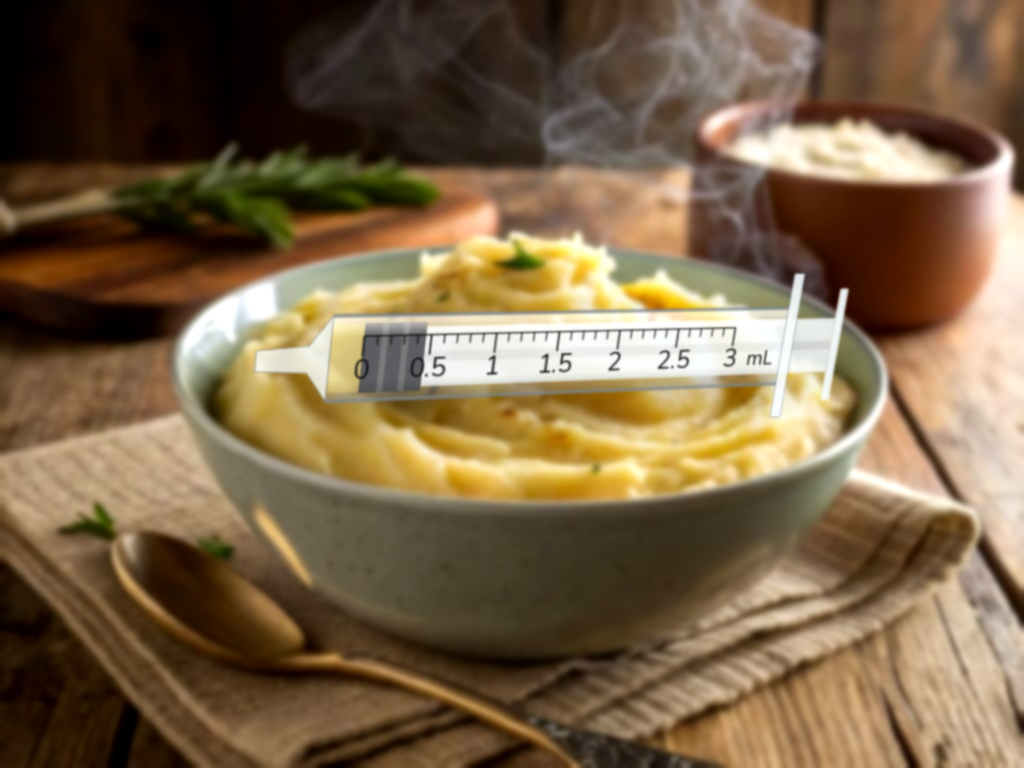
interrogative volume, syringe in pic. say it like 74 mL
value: 0 mL
